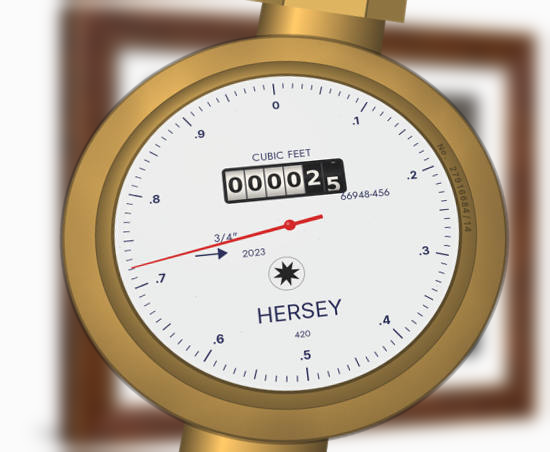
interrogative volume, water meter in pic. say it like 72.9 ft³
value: 24.72 ft³
